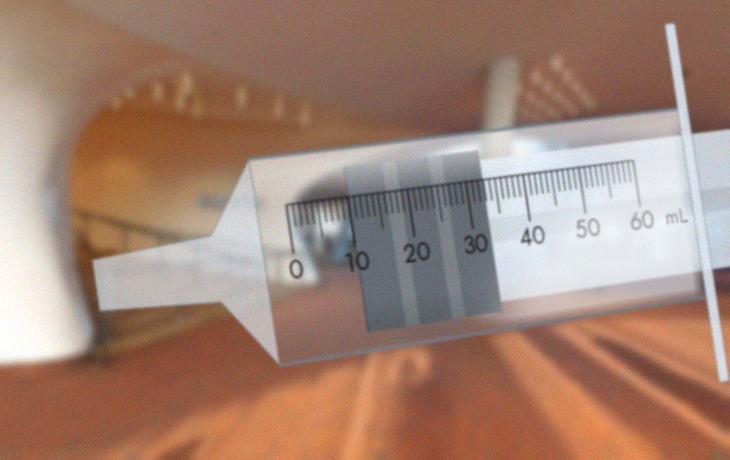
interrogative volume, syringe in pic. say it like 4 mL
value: 10 mL
